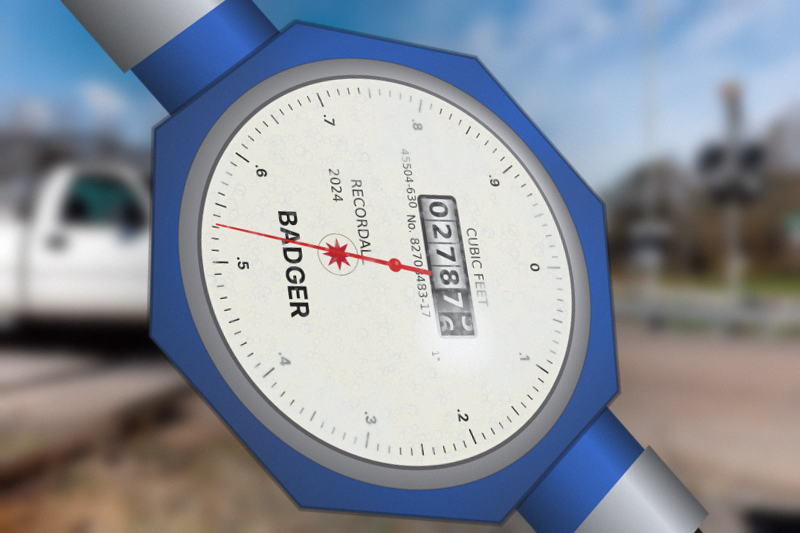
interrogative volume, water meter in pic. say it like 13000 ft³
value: 27875.53 ft³
